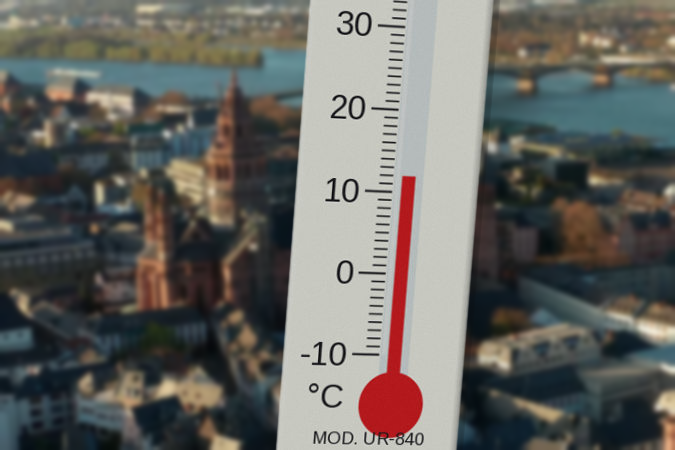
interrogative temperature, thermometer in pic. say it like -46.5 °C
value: 12 °C
